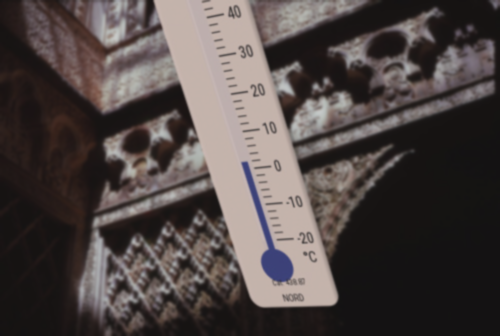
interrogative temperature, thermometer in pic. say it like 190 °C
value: 2 °C
